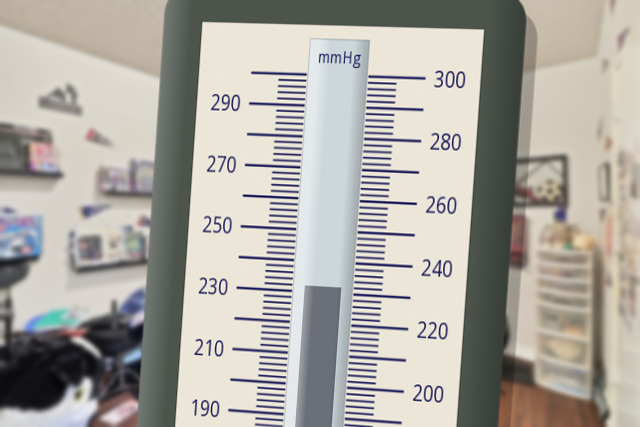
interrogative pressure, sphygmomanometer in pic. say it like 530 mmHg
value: 232 mmHg
